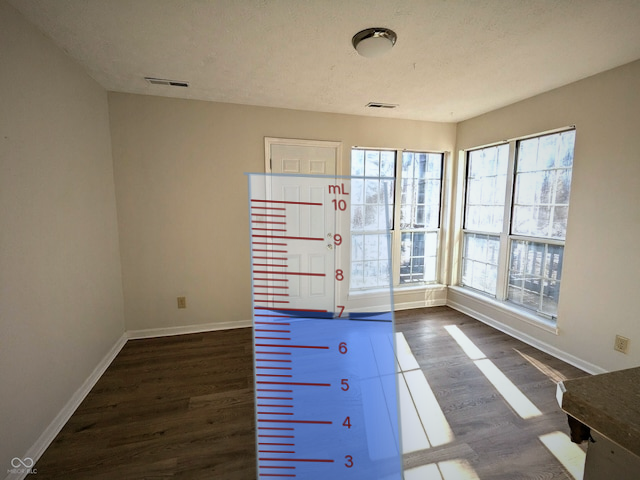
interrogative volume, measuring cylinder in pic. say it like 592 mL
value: 6.8 mL
